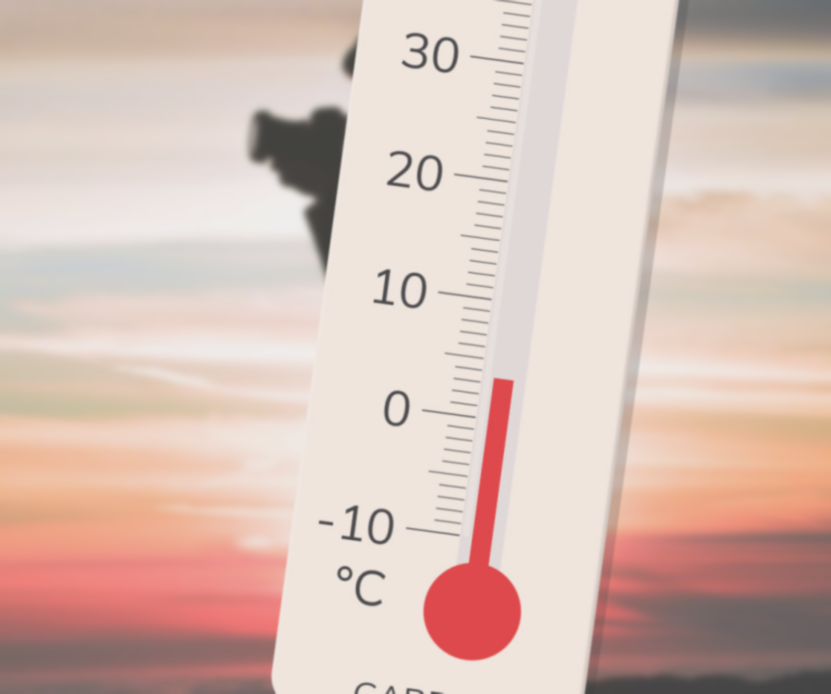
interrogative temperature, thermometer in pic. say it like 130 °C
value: 3.5 °C
